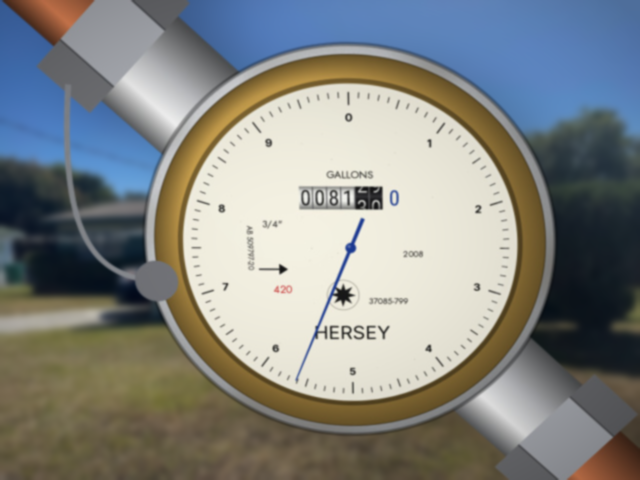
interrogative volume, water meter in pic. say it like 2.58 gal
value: 81295.6 gal
